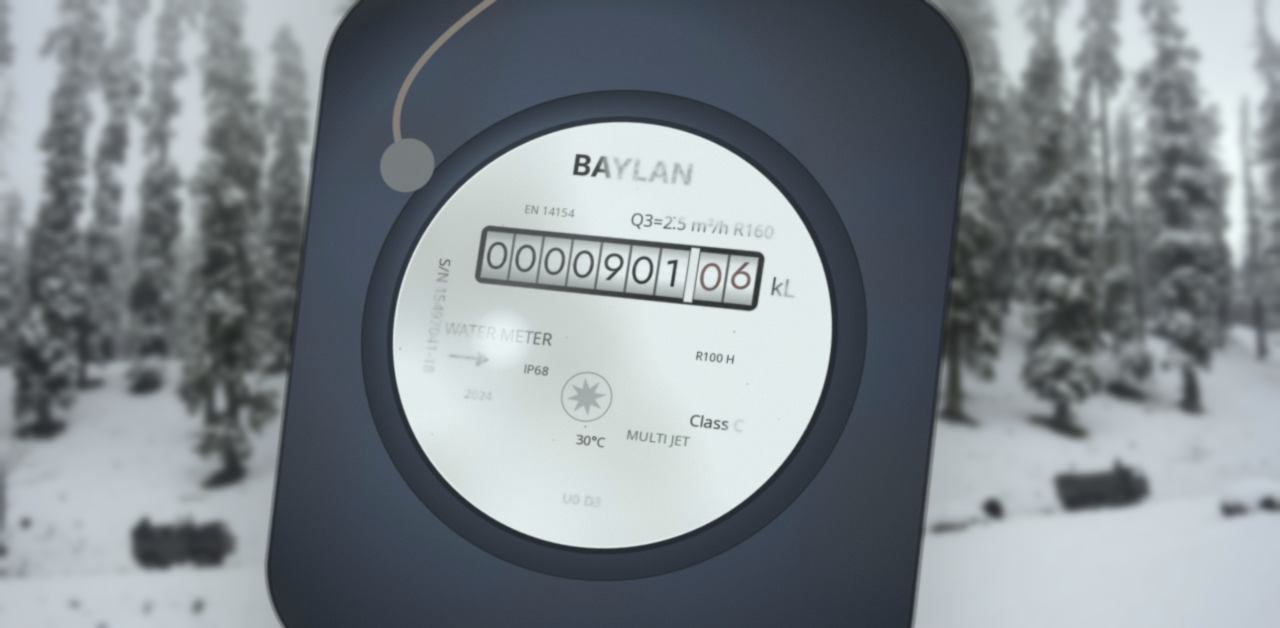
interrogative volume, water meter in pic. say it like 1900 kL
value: 901.06 kL
